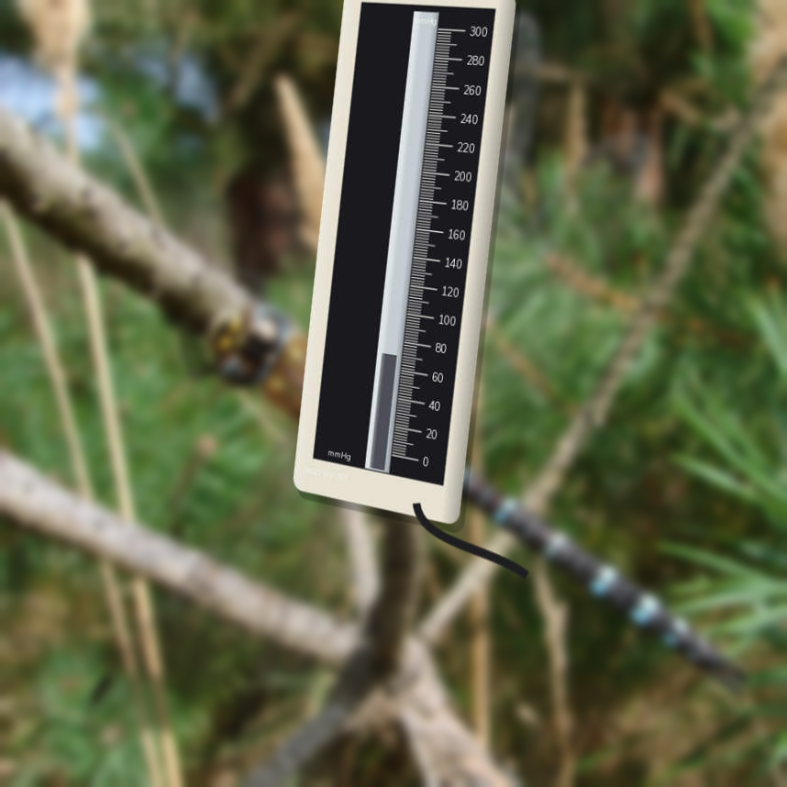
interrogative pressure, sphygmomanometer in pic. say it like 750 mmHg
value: 70 mmHg
